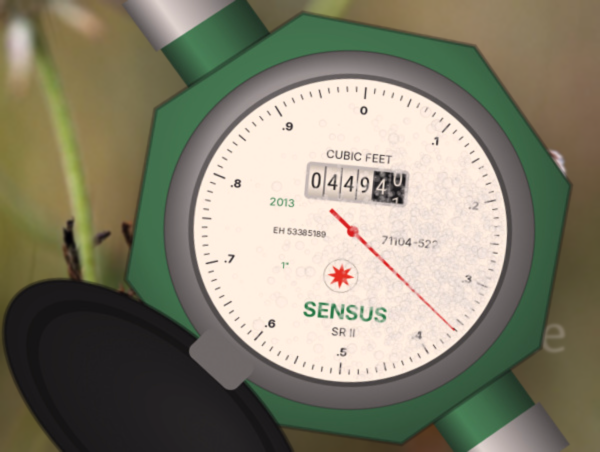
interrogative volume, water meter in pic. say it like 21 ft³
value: 44940.36 ft³
